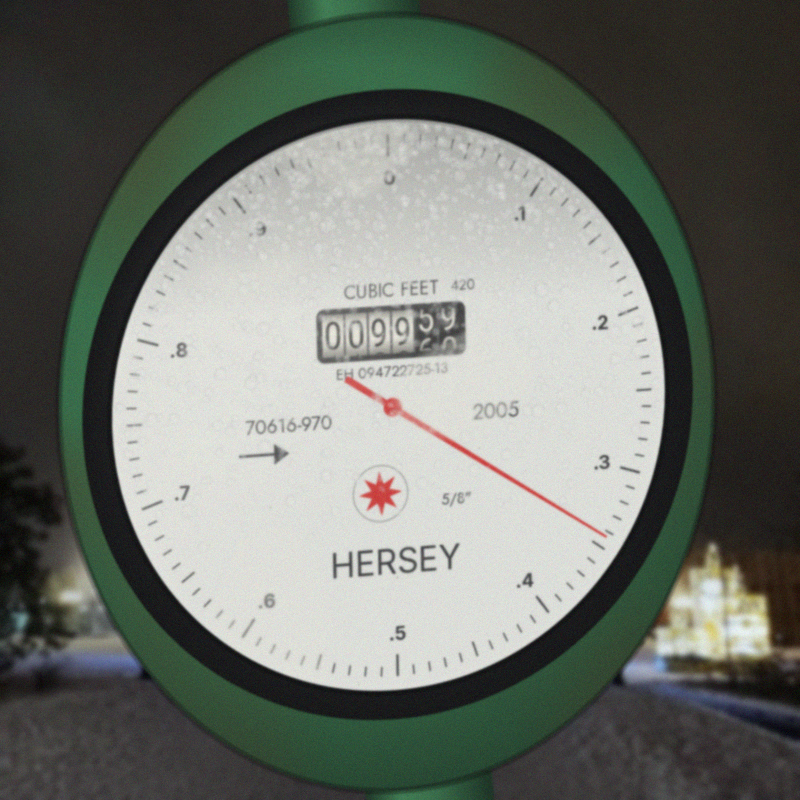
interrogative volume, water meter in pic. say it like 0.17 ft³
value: 9959.34 ft³
